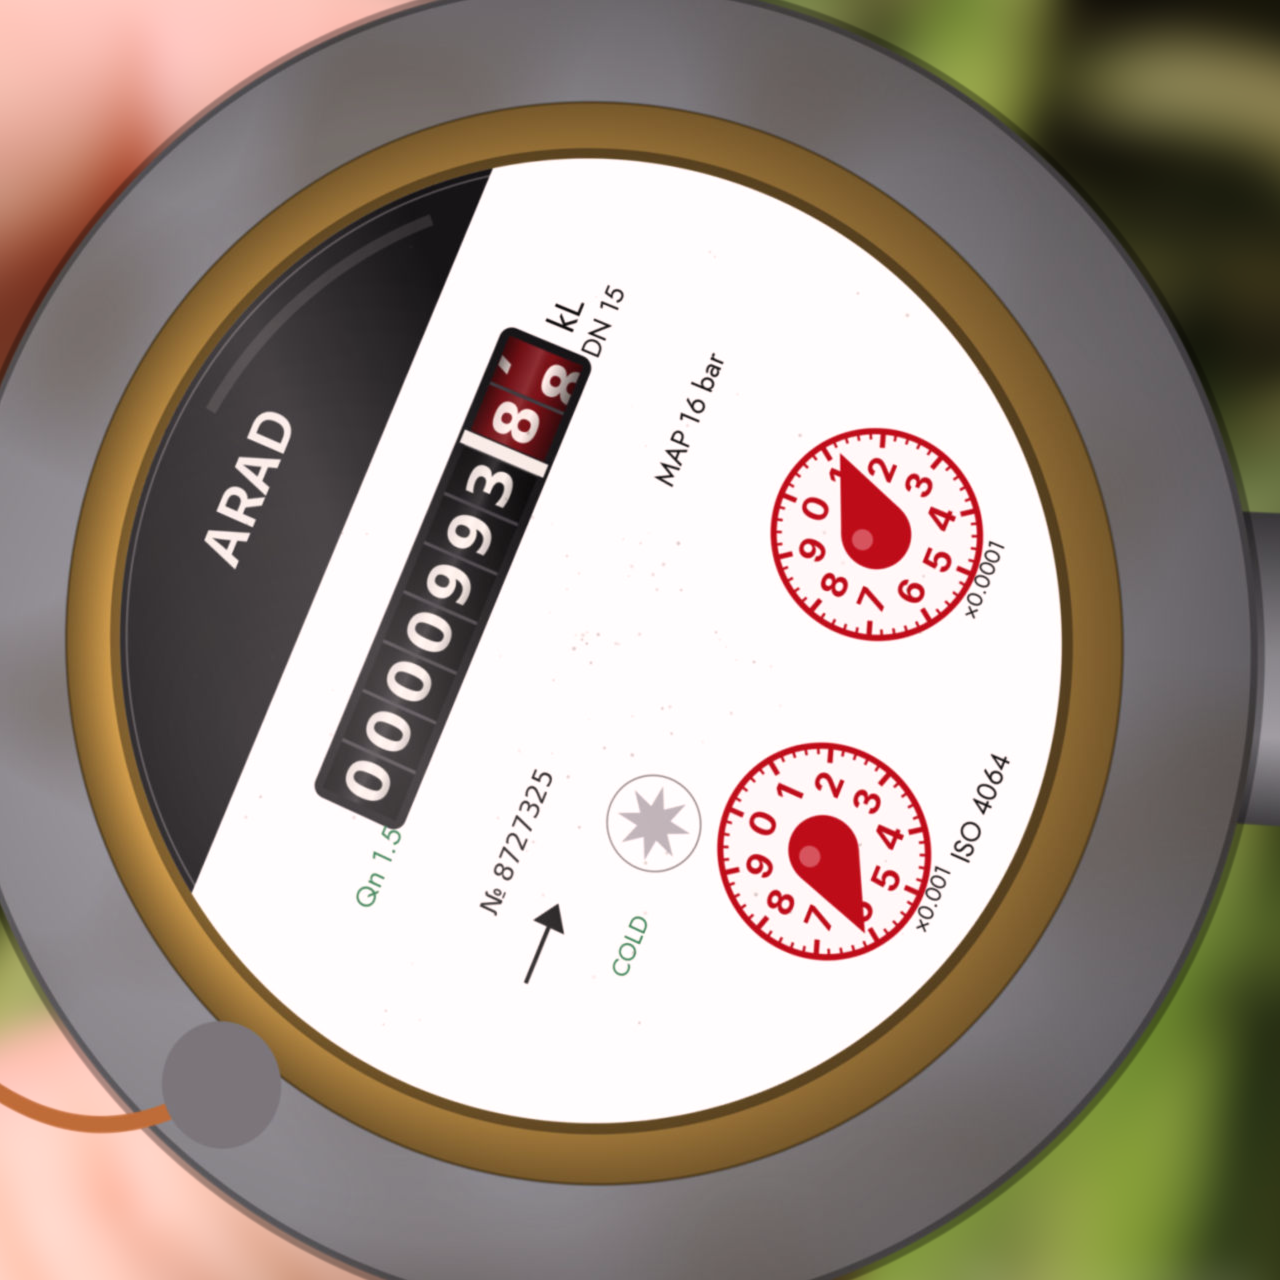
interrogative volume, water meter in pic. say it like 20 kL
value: 993.8761 kL
